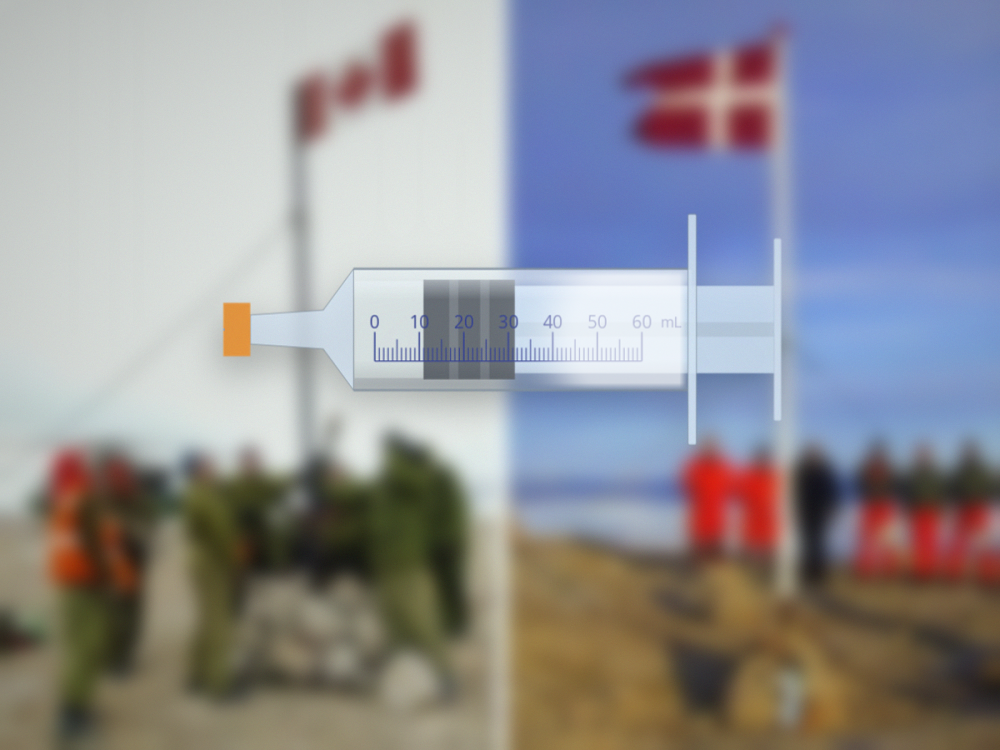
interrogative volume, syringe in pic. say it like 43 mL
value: 11 mL
